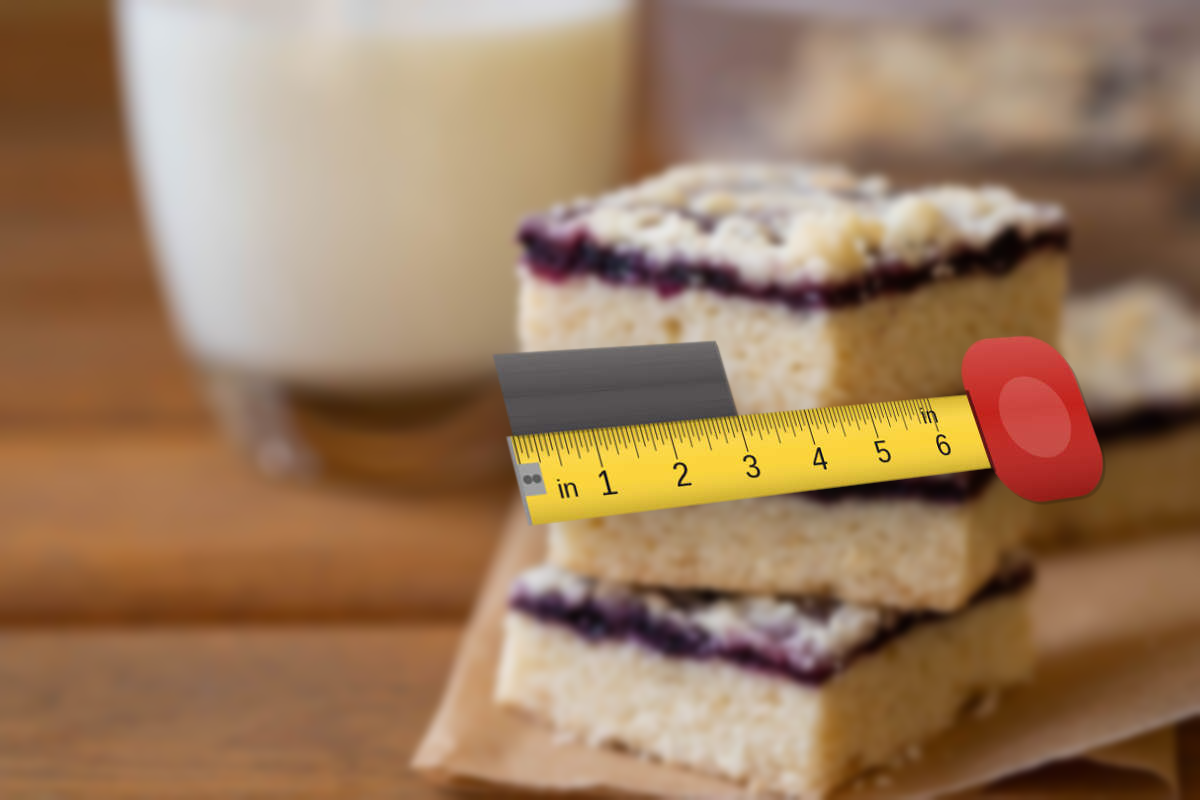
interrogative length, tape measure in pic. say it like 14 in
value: 3 in
